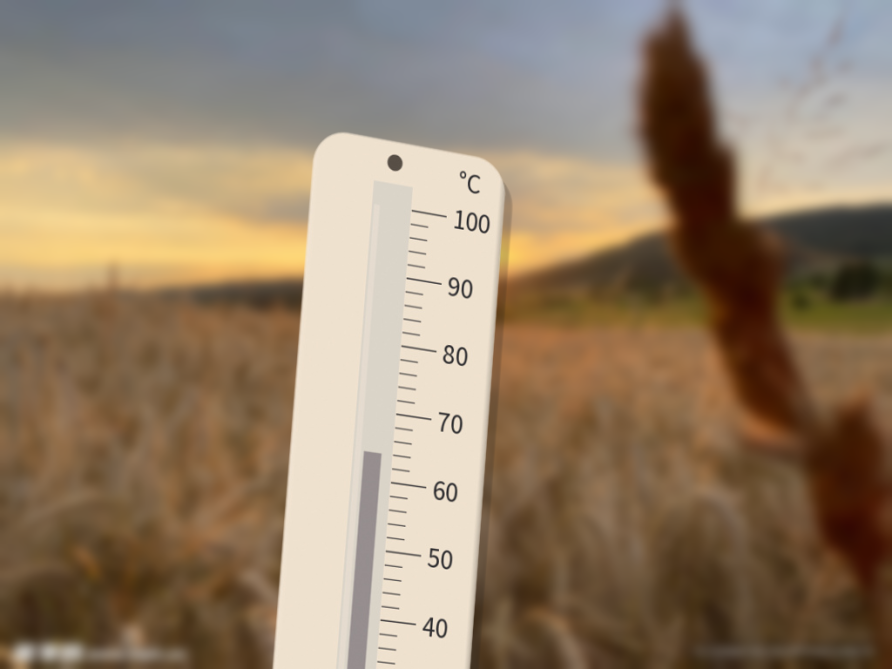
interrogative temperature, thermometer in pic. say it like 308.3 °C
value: 64 °C
